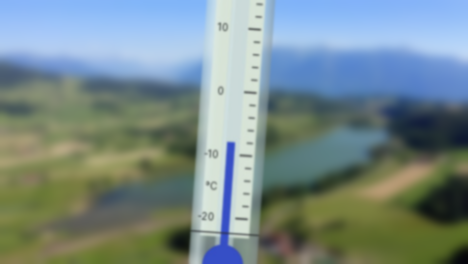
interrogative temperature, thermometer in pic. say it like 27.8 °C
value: -8 °C
